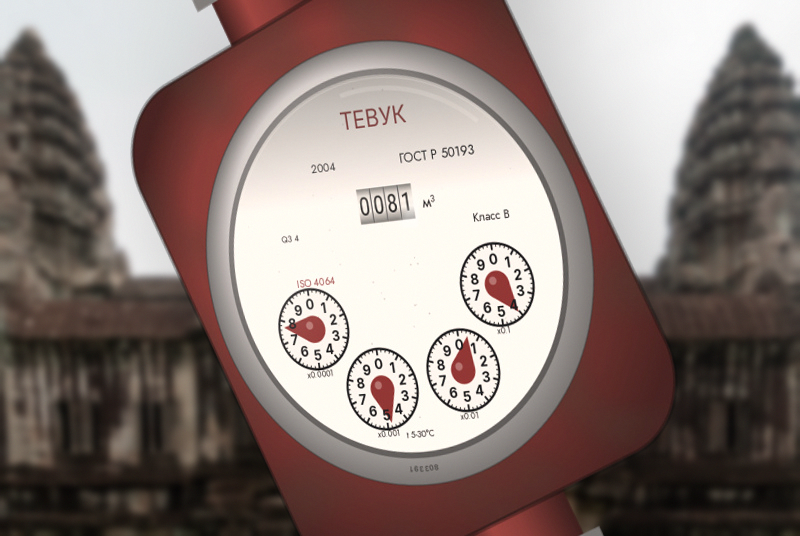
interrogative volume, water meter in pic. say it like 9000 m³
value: 81.4047 m³
